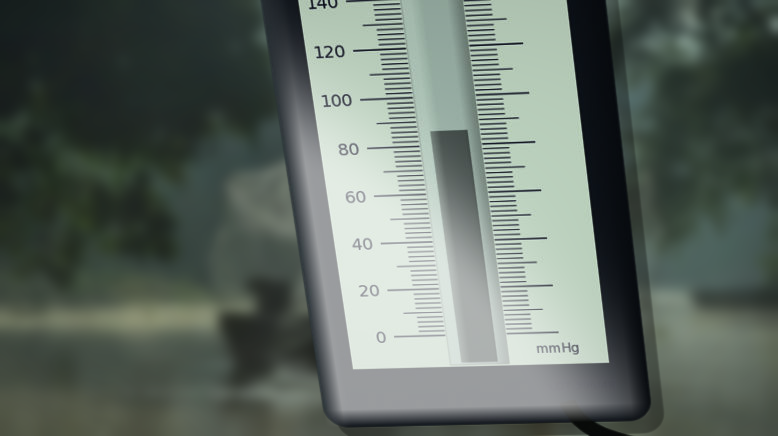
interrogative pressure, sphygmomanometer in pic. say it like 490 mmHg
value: 86 mmHg
